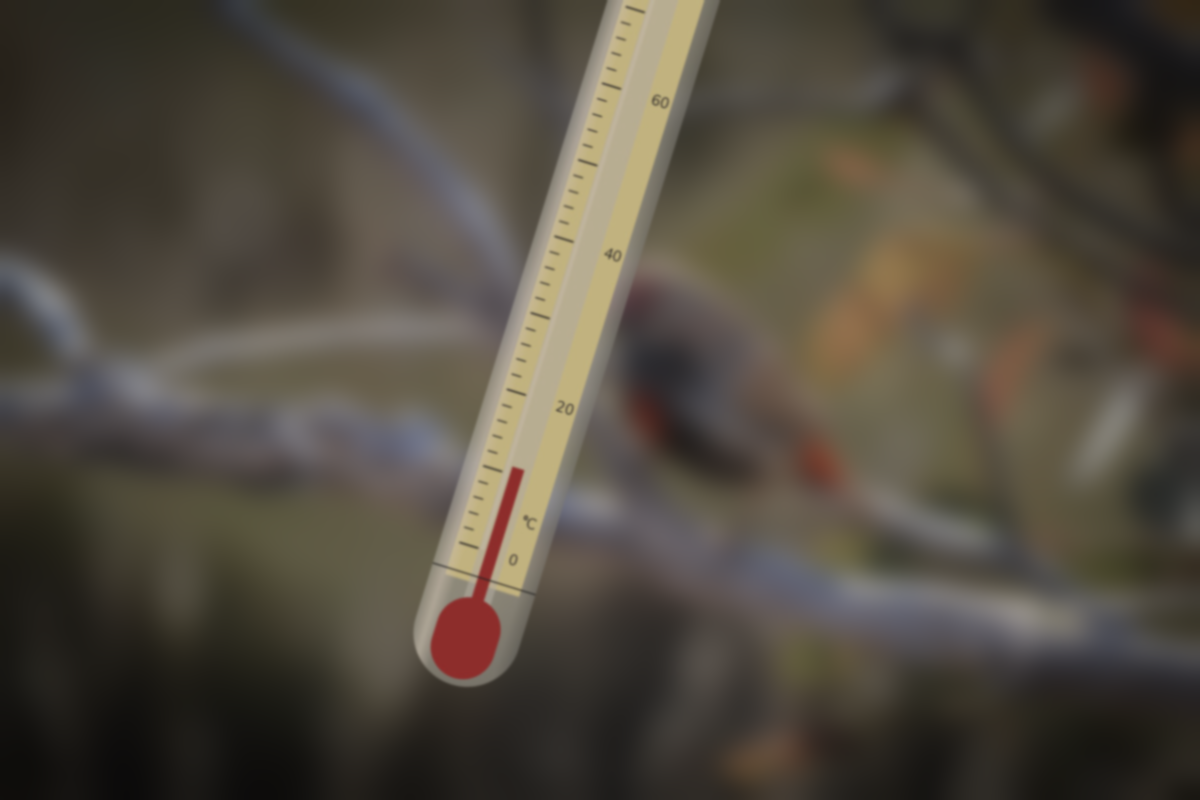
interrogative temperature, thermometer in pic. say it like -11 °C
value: 11 °C
